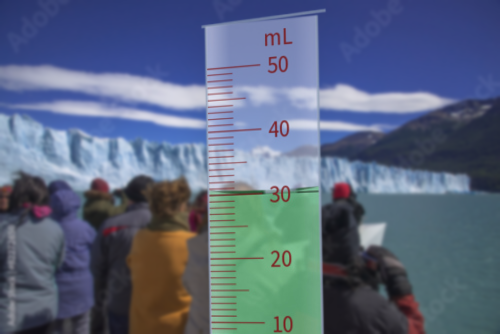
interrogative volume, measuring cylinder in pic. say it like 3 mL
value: 30 mL
